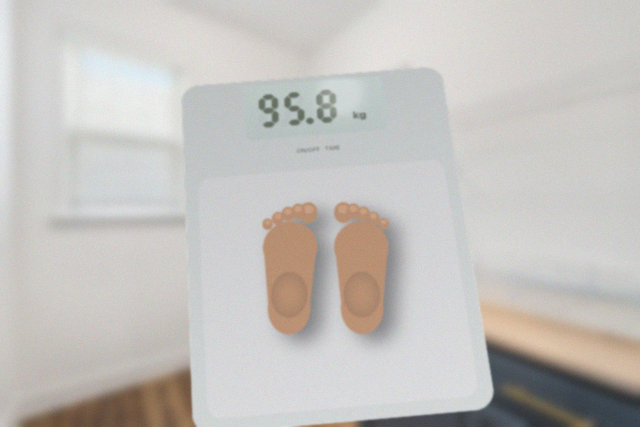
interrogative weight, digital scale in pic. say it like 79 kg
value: 95.8 kg
